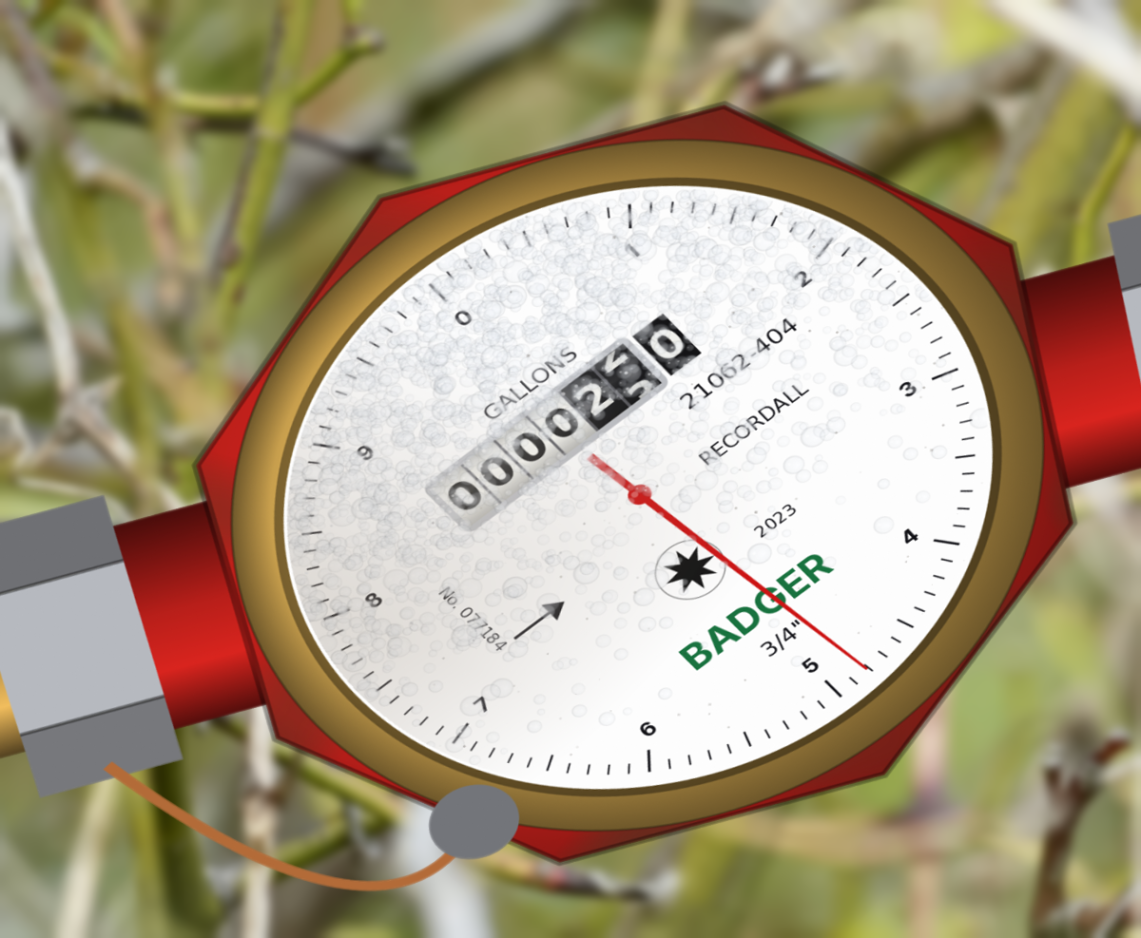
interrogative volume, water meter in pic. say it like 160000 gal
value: 224.8 gal
